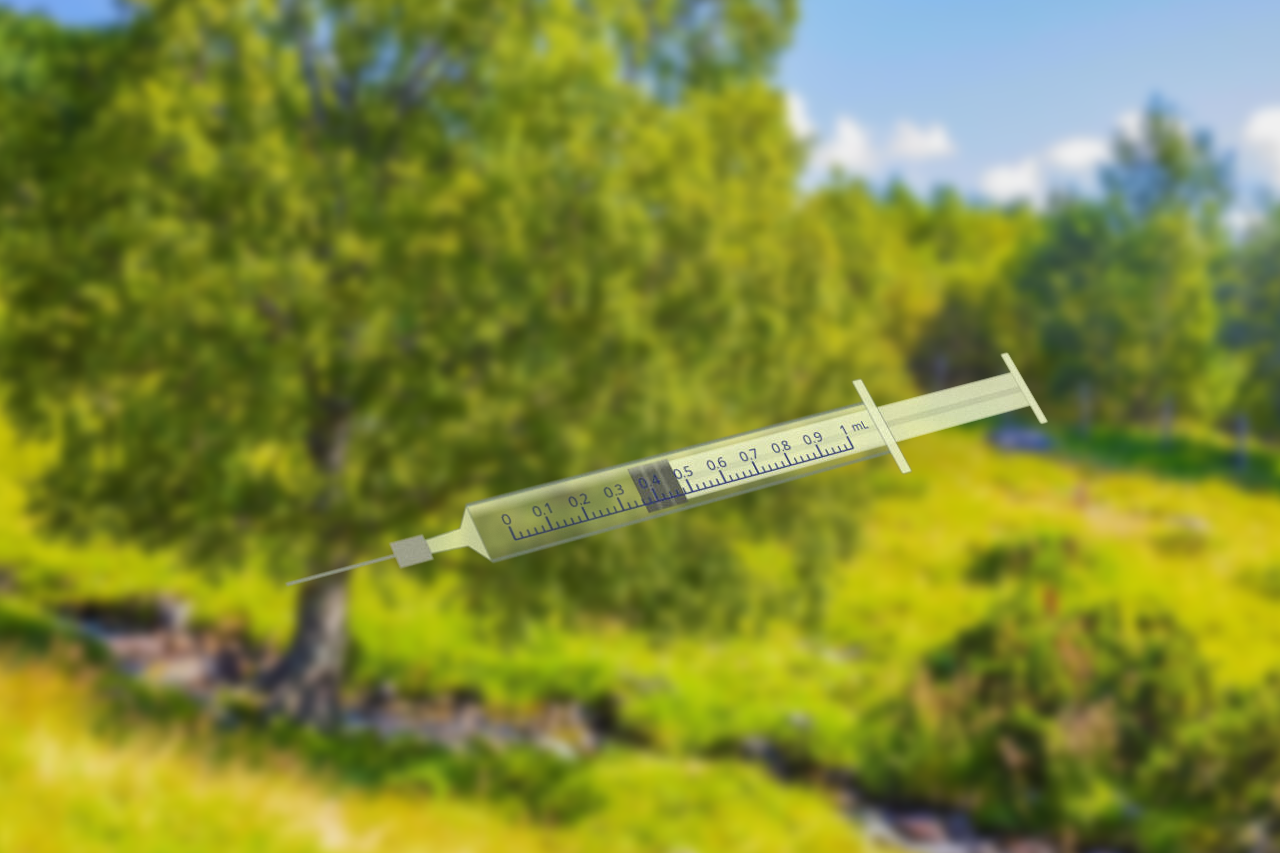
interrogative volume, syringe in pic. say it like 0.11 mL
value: 0.36 mL
